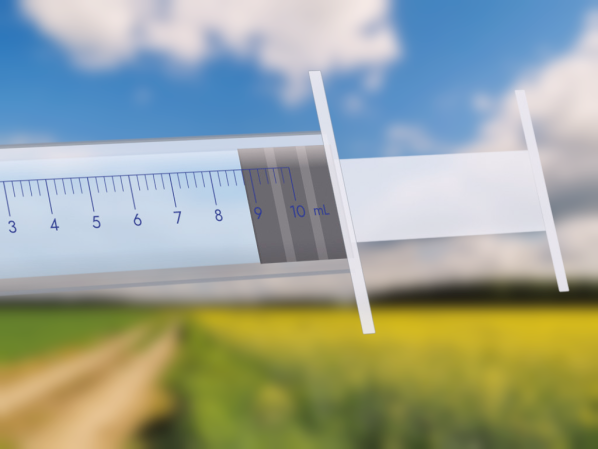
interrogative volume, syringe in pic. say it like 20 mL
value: 8.8 mL
